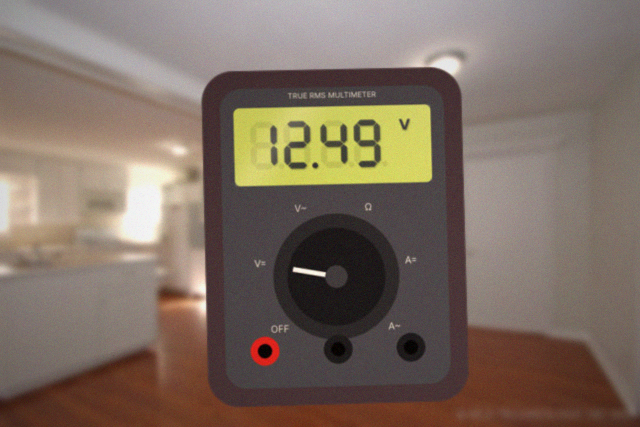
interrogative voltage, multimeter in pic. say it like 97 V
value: 12.49 V
